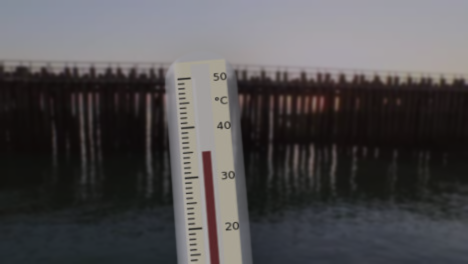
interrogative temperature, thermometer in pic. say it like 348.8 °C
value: 35 °C
